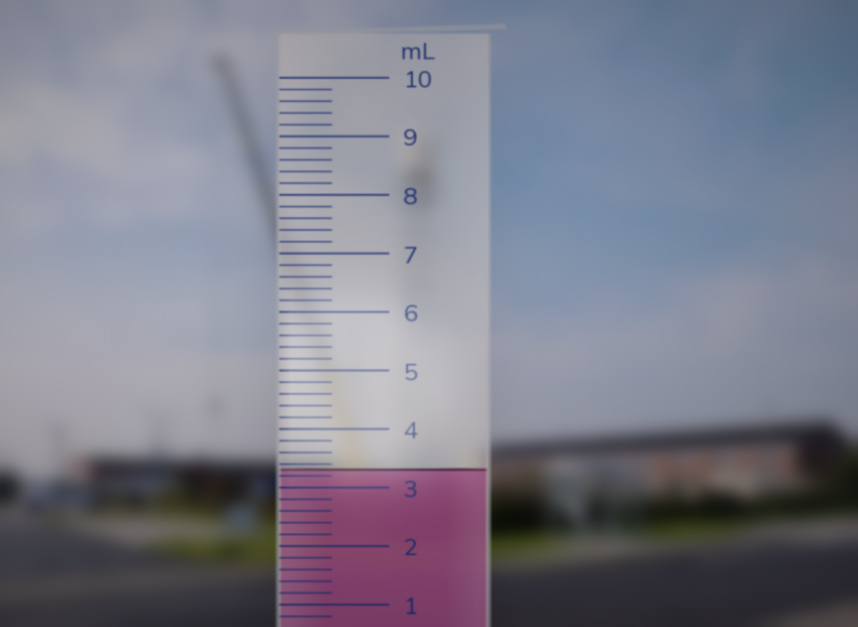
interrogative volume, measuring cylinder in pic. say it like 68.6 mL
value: 3.3 mL
